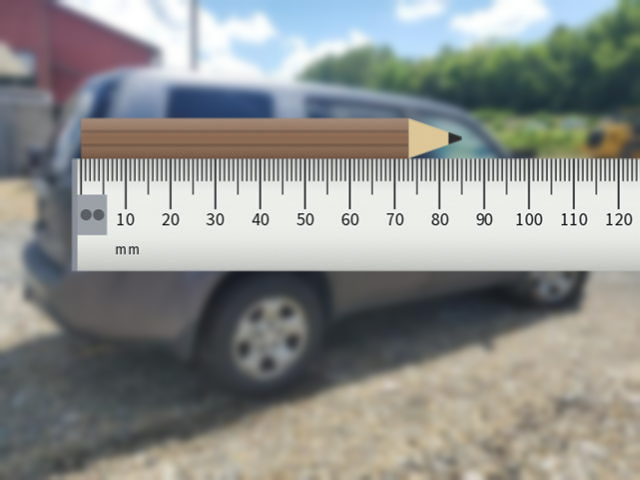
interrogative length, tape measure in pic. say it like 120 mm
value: 85 mm
